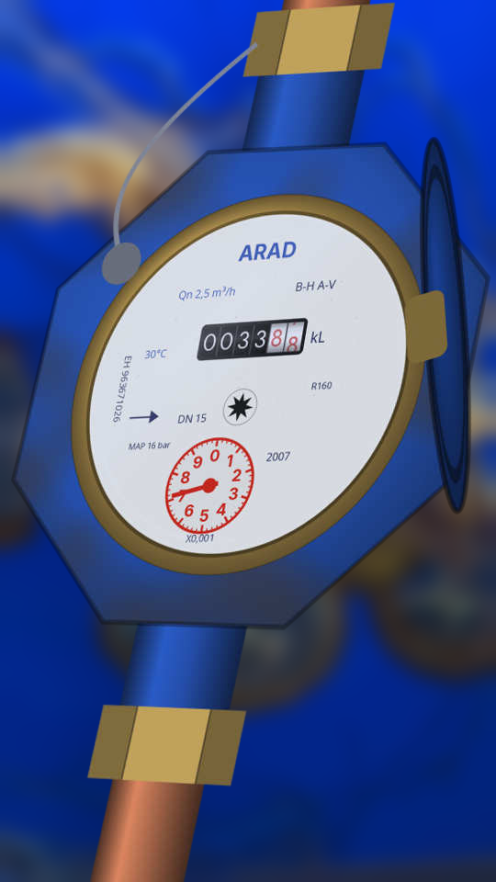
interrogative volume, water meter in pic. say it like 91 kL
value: 33.877 kL
